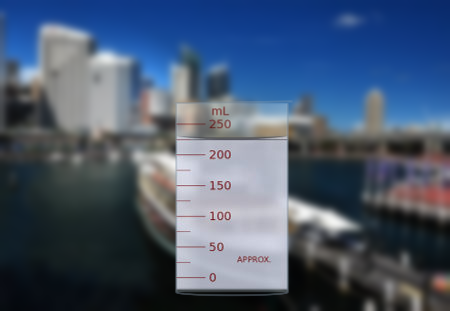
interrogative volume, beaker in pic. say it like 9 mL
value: 225 mL
